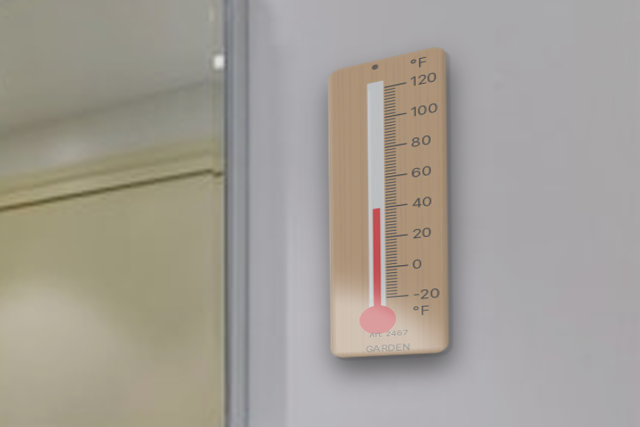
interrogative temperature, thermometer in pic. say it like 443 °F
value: 40 °F
